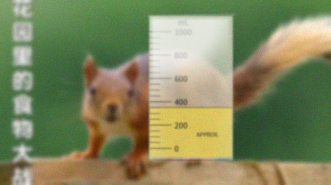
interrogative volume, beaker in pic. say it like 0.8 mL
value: 350 mL
